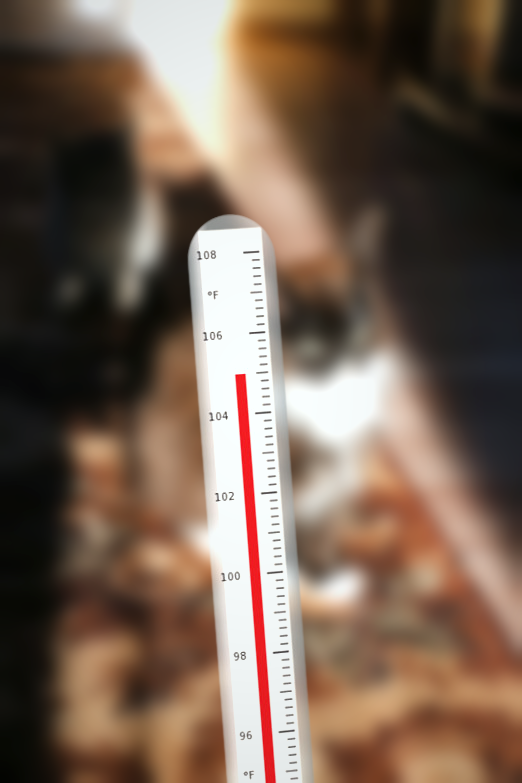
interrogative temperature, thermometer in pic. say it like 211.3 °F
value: 105 °F
